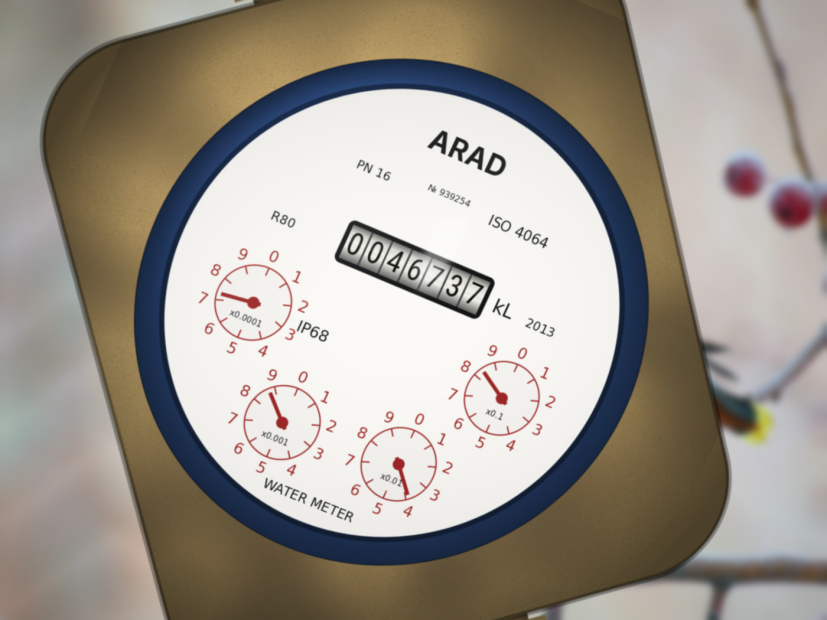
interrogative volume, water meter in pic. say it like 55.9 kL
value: 46737.8387 kL
